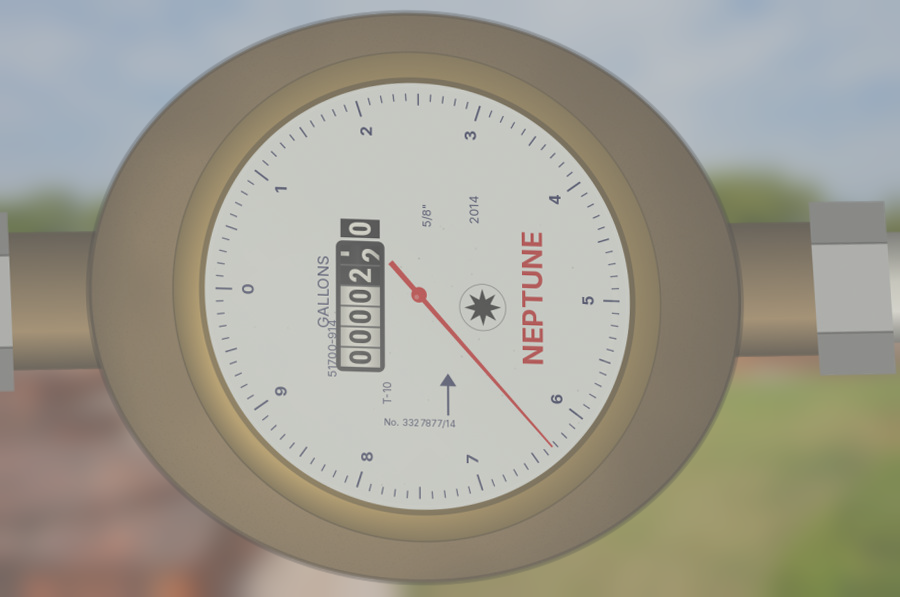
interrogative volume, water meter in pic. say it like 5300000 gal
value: 216.3 gal
